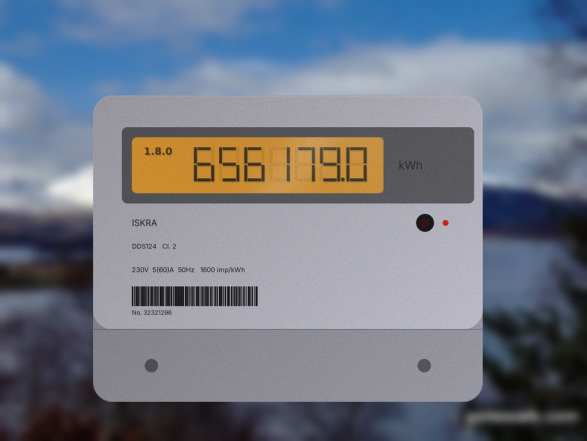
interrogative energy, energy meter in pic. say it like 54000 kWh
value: 656179.0 kWh
